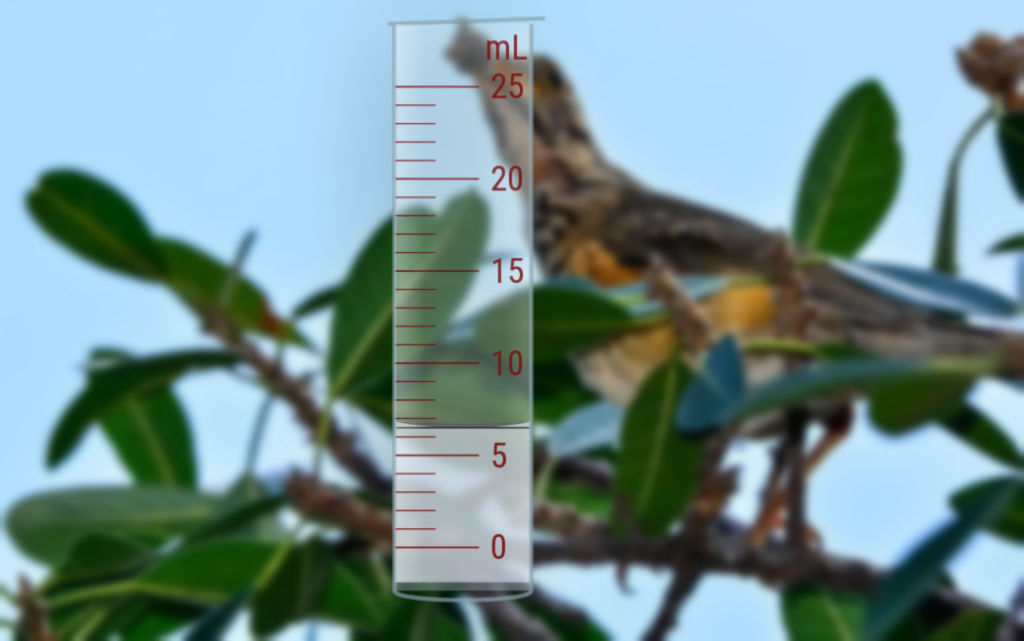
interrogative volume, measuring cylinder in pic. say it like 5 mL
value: 6.5 mL
